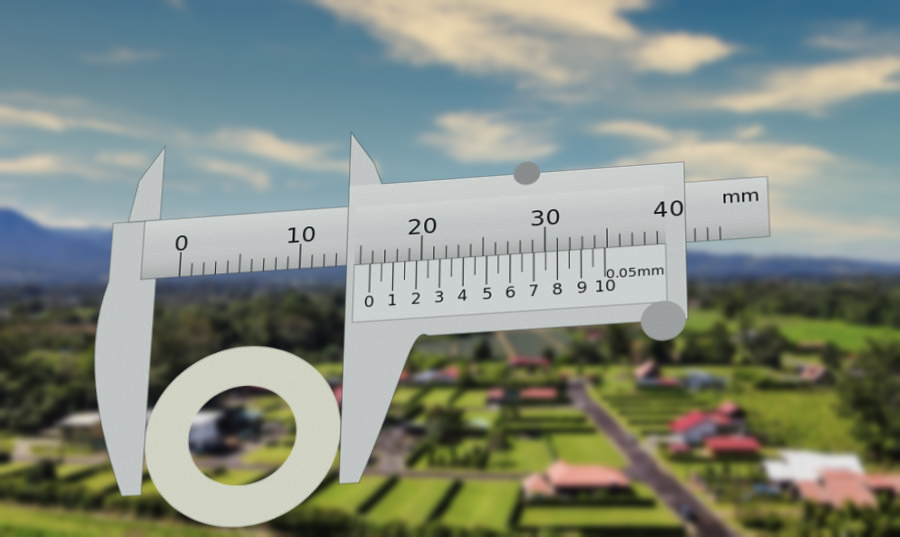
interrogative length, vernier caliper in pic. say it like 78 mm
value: 15.8 mm
